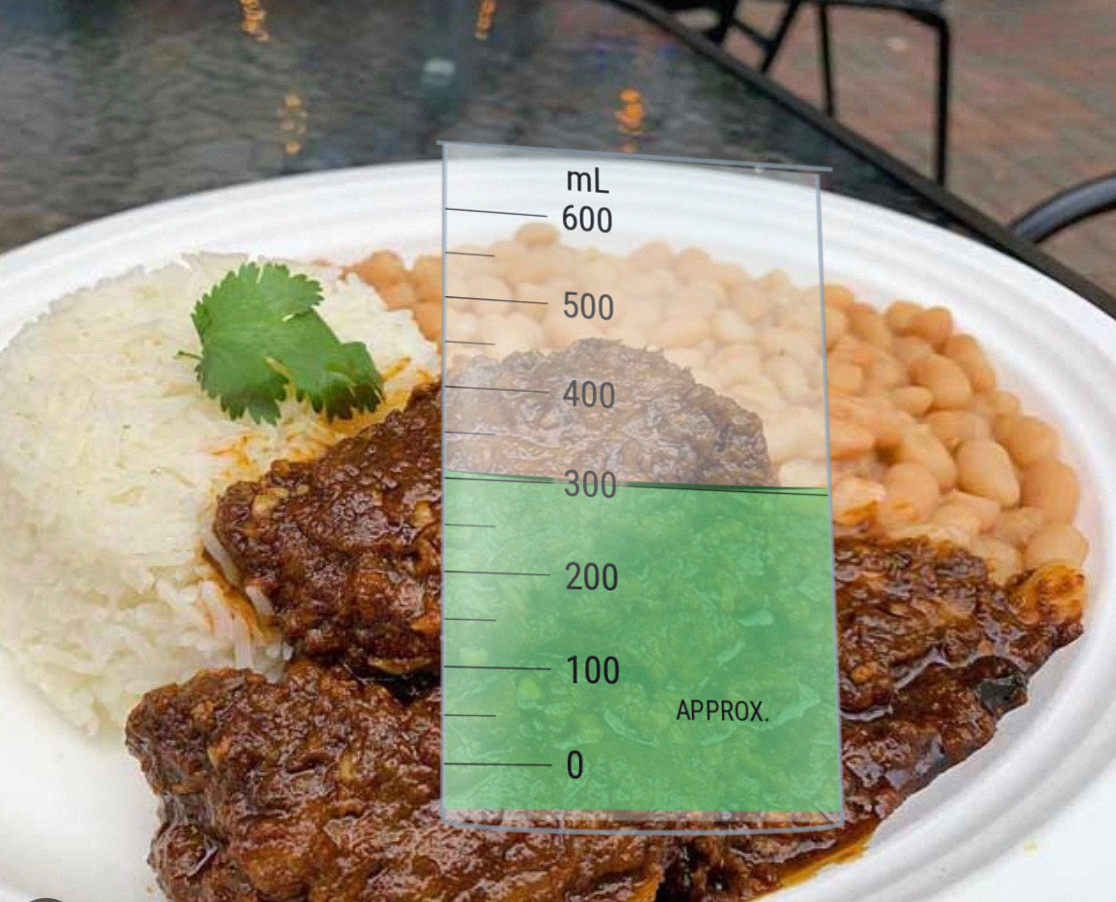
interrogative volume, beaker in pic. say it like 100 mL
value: 300 mL
